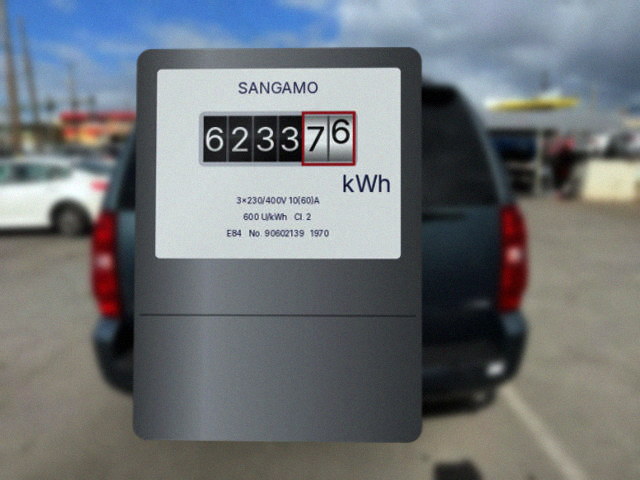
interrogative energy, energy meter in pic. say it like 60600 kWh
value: 6233.76 kWh
